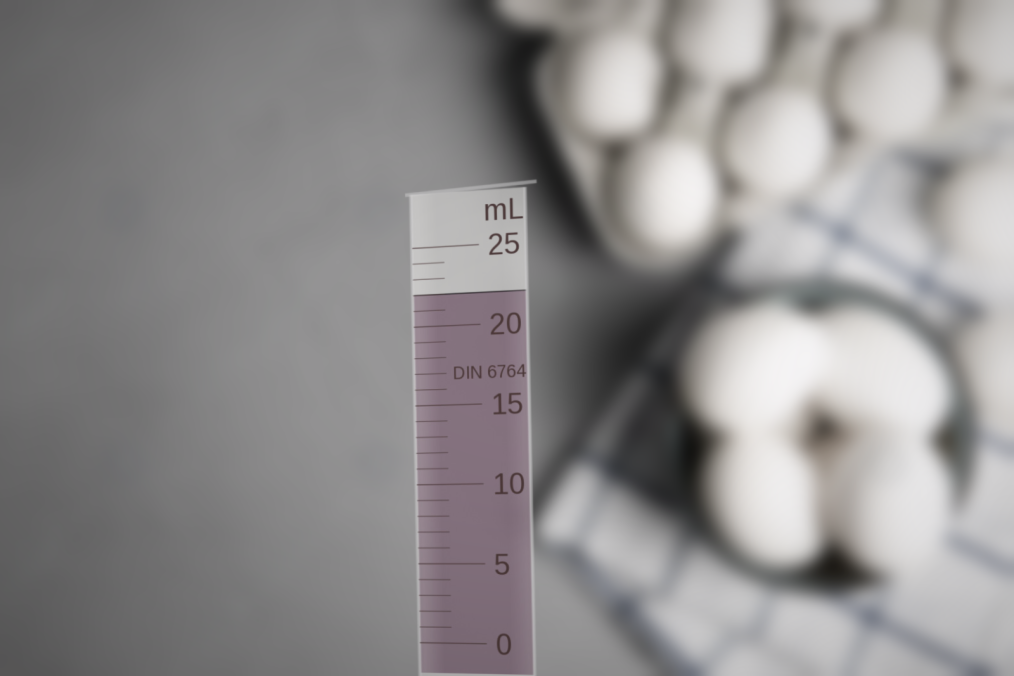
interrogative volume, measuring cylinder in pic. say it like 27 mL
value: 22 mL
